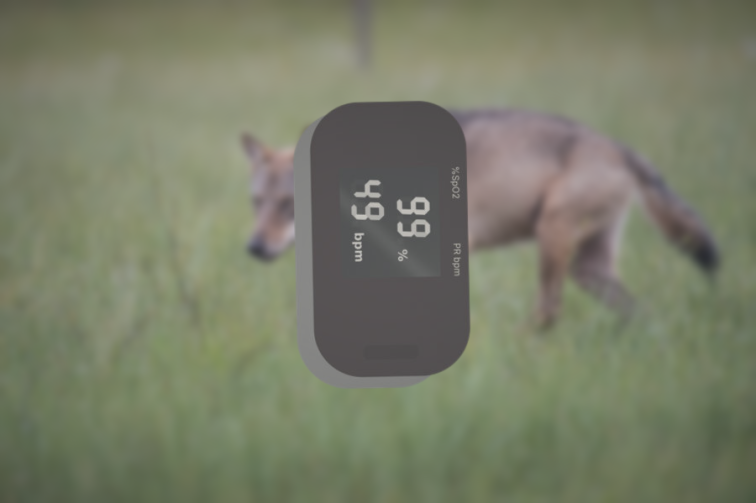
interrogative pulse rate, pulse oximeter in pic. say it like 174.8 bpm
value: 49 bpm
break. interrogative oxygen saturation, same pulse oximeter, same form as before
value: 99 %
